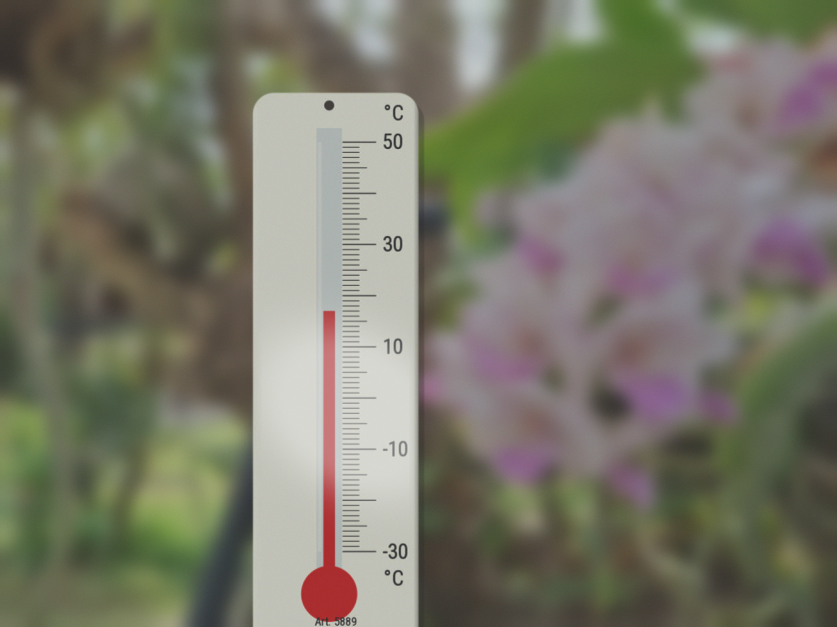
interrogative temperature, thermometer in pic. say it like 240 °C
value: 17 °C
